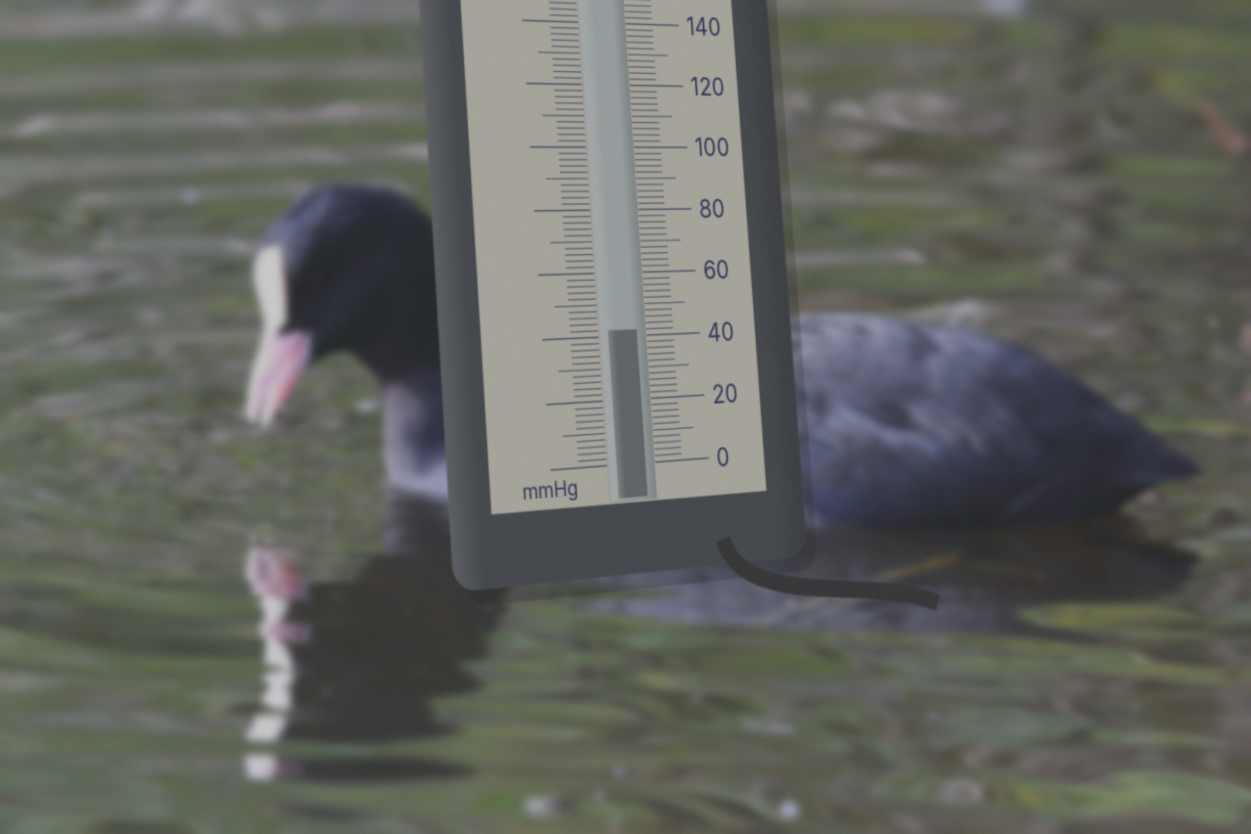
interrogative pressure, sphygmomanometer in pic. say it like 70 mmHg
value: 42 mmHg
